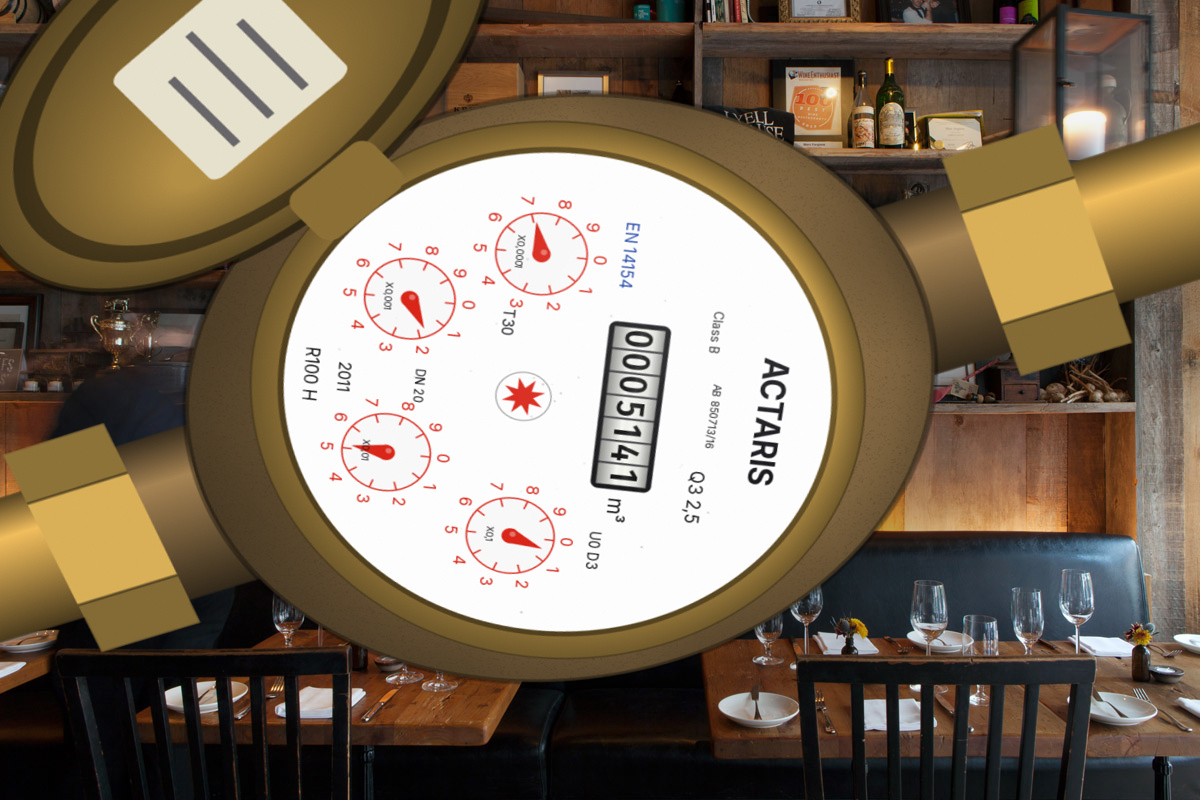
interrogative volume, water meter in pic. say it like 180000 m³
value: 5141.0517 m³
